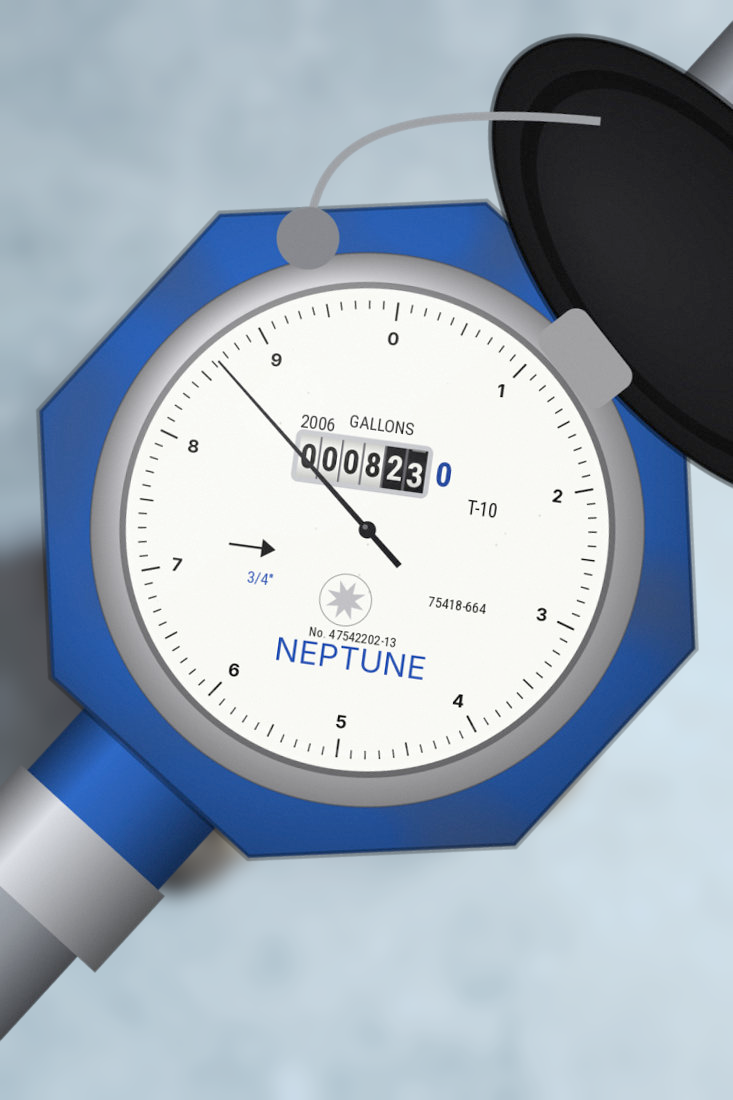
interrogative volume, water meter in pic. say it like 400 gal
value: 8228.6 gal
